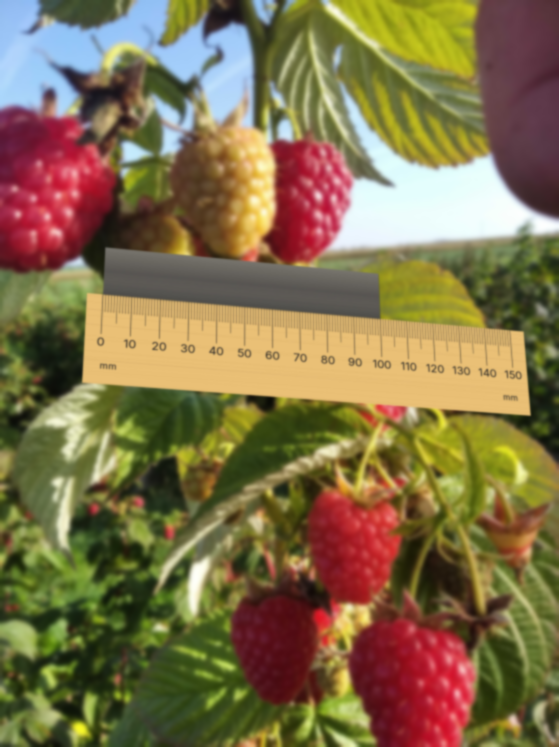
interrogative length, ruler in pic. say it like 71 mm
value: 100 mm
